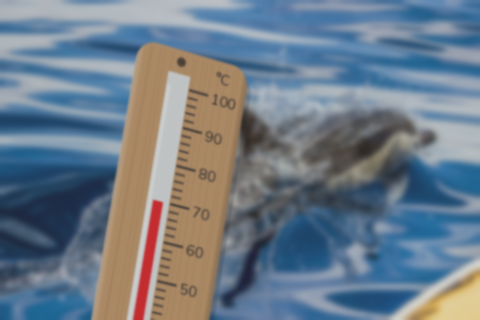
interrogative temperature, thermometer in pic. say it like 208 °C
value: 70 °C
